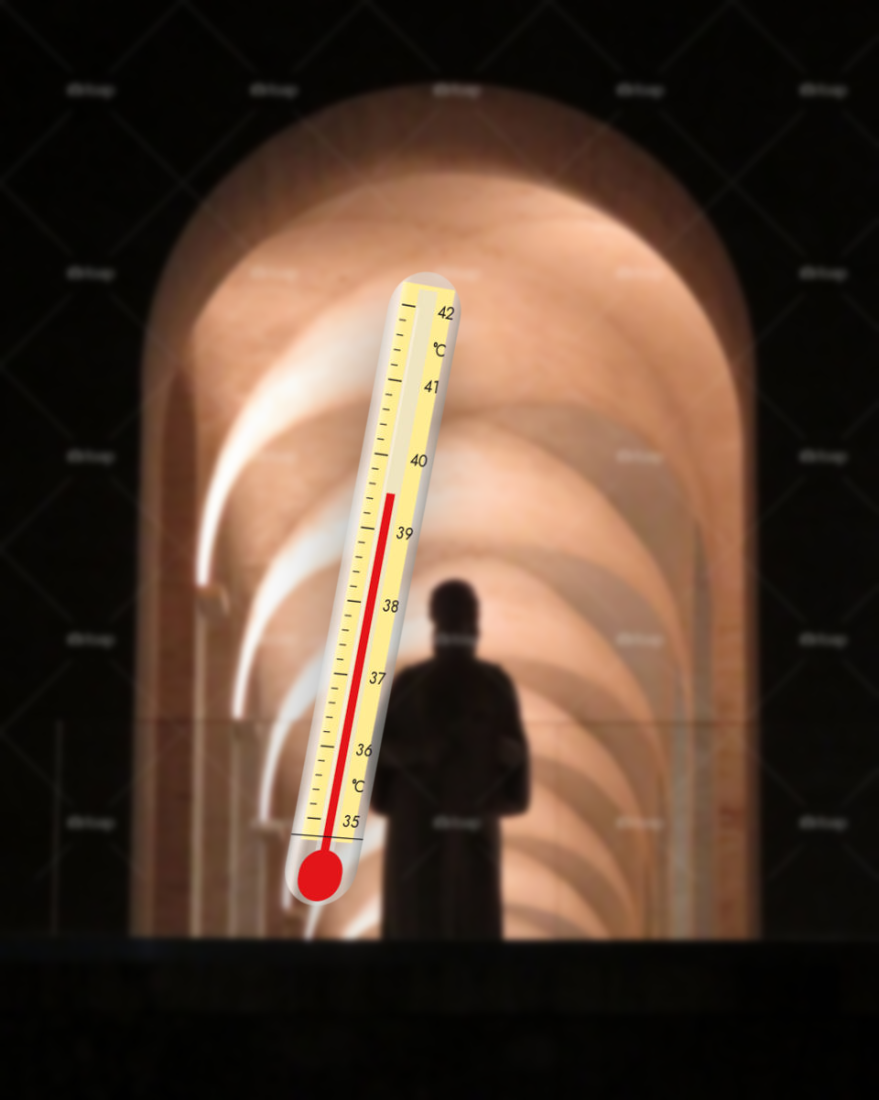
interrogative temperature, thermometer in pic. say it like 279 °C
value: 39.5 °C
